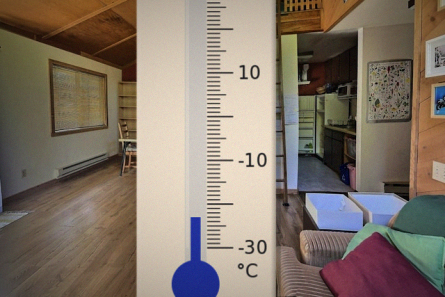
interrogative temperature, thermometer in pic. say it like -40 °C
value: -23 °C
